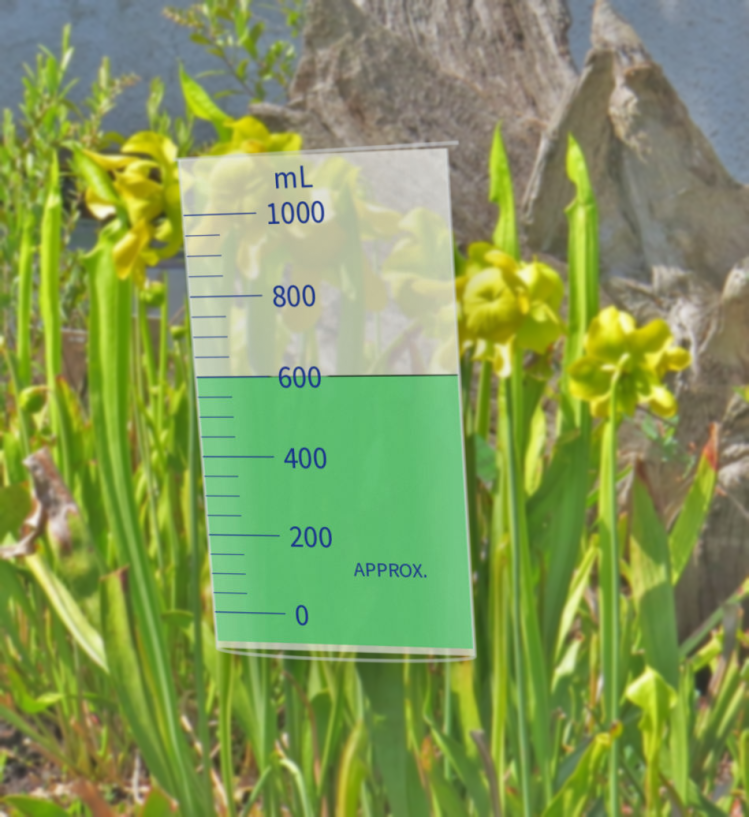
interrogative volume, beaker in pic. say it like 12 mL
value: 600 mL
